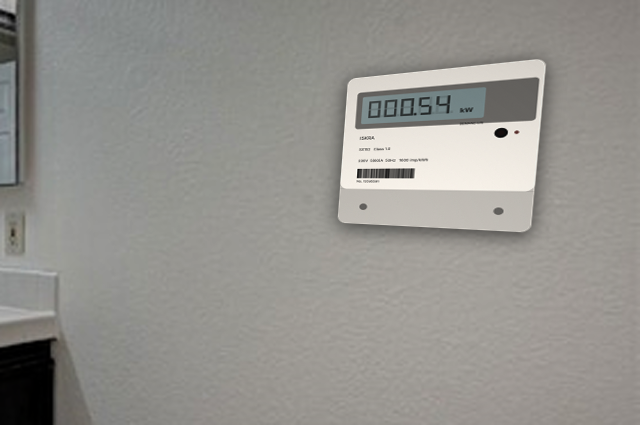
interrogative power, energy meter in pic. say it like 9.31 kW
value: 0.54 kW
